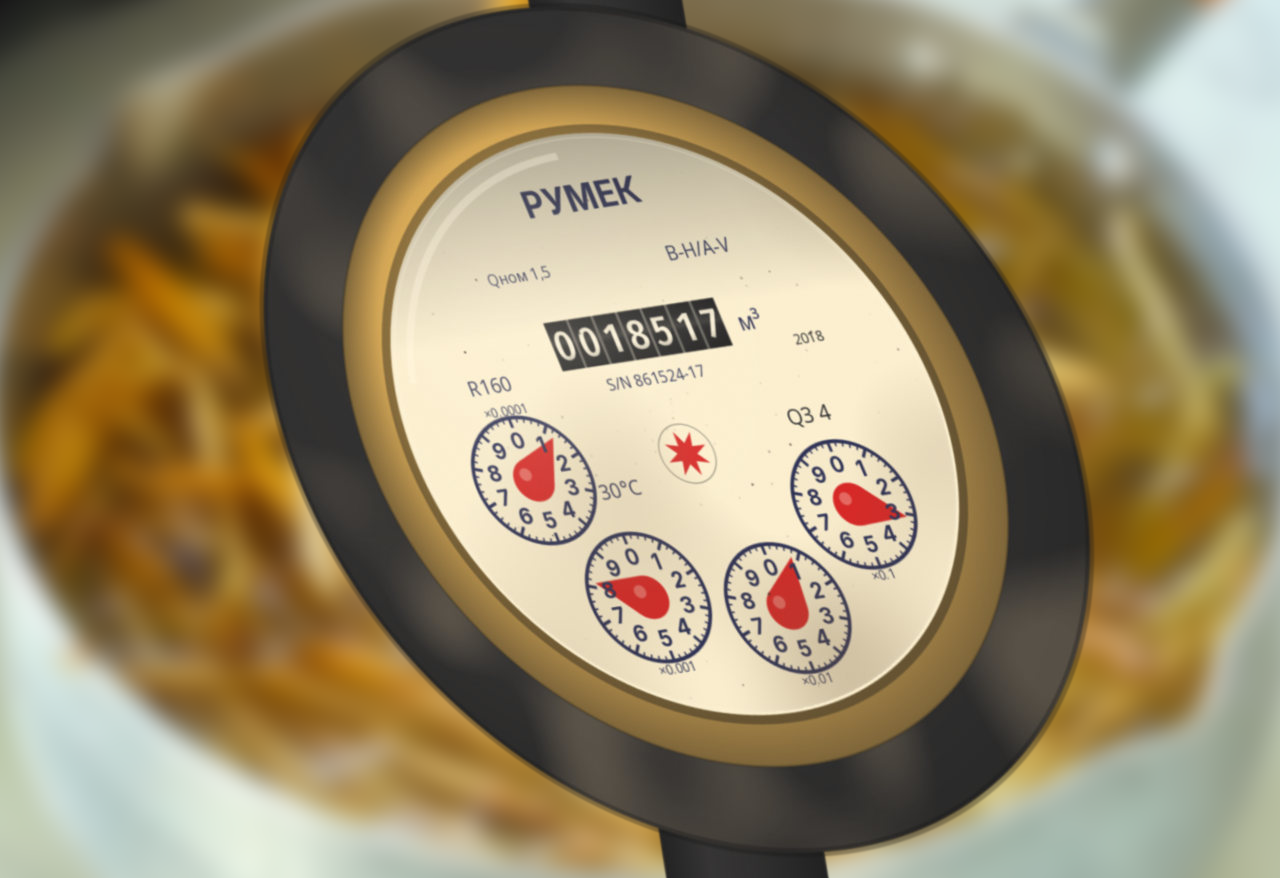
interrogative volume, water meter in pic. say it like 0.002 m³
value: 18517.3081 m³
